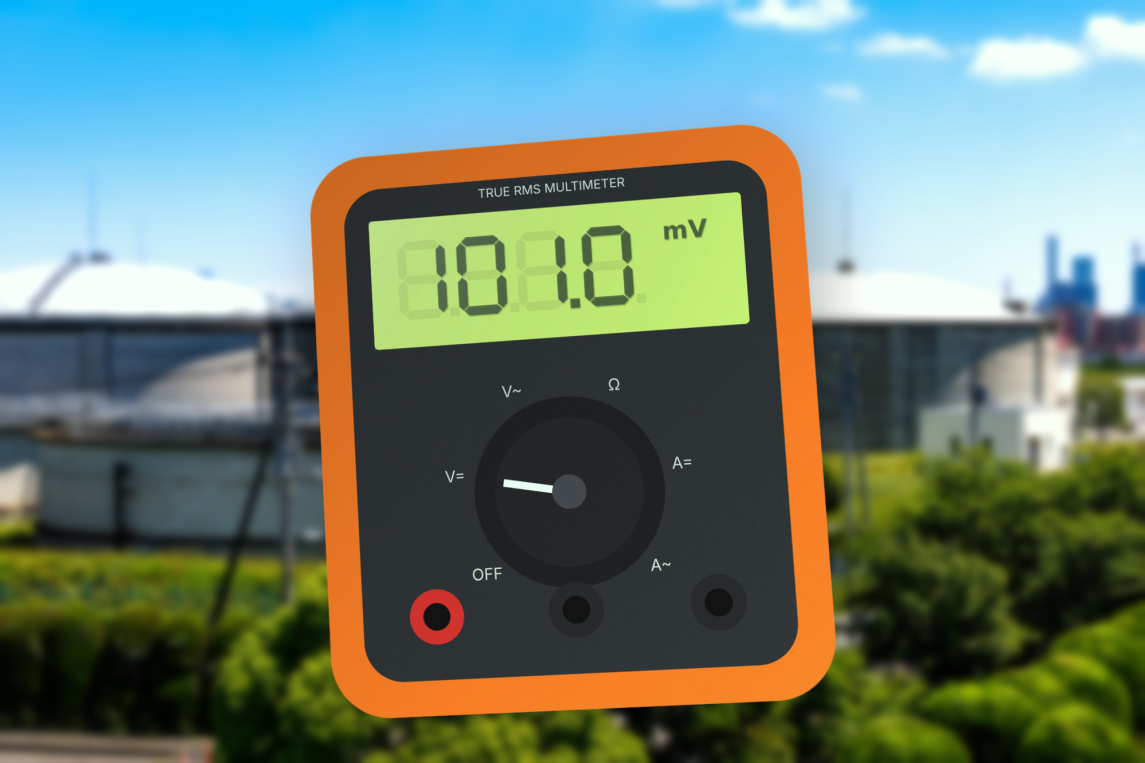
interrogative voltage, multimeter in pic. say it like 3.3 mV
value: 101.0 mV
